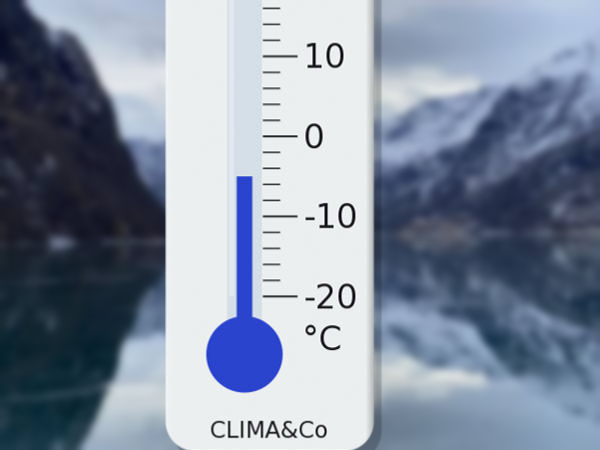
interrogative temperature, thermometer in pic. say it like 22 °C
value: -5 °C
